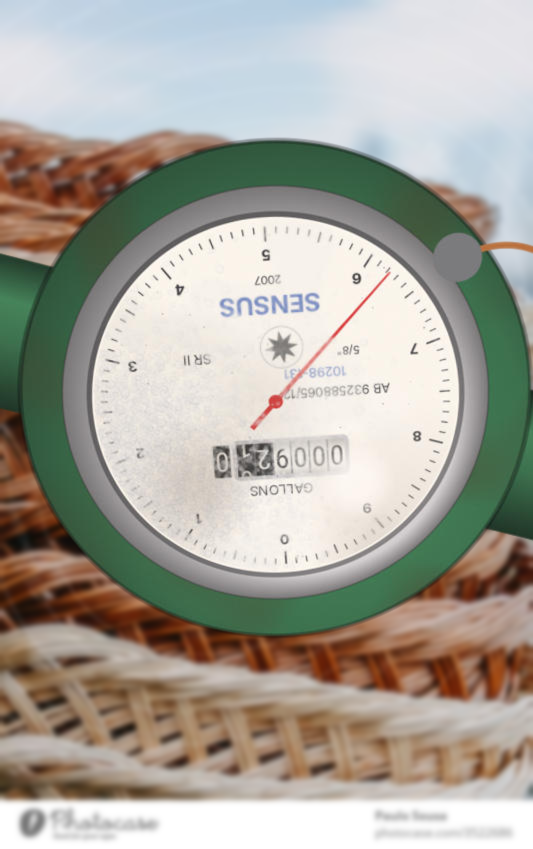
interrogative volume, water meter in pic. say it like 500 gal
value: 9206.2 gal
